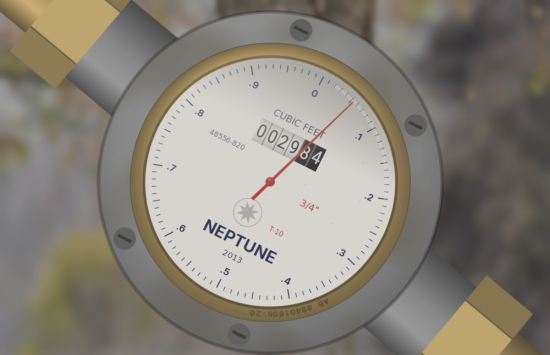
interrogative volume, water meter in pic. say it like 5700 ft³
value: 2984.05 ft³
